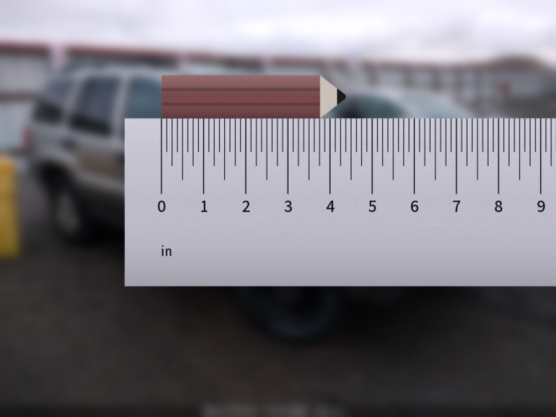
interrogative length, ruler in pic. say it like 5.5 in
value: 4.375 in
